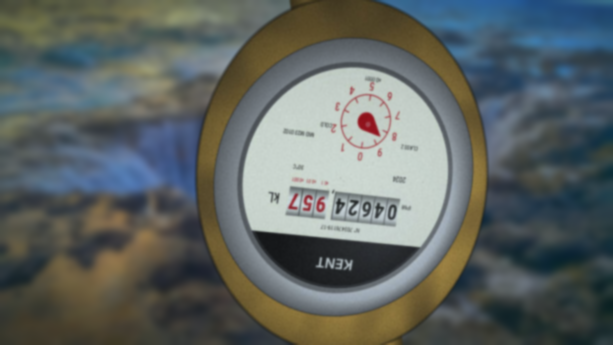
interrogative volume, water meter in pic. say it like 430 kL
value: 4624.9578 kL
